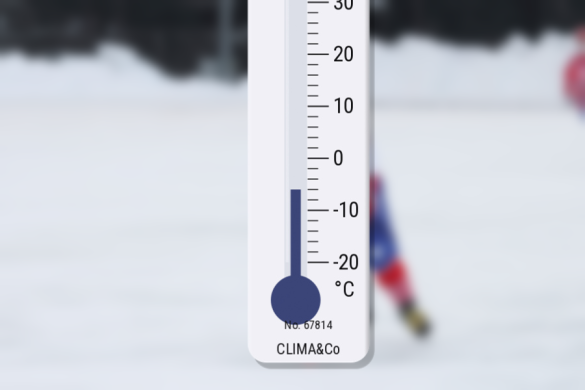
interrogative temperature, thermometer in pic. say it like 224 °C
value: -6 °C
